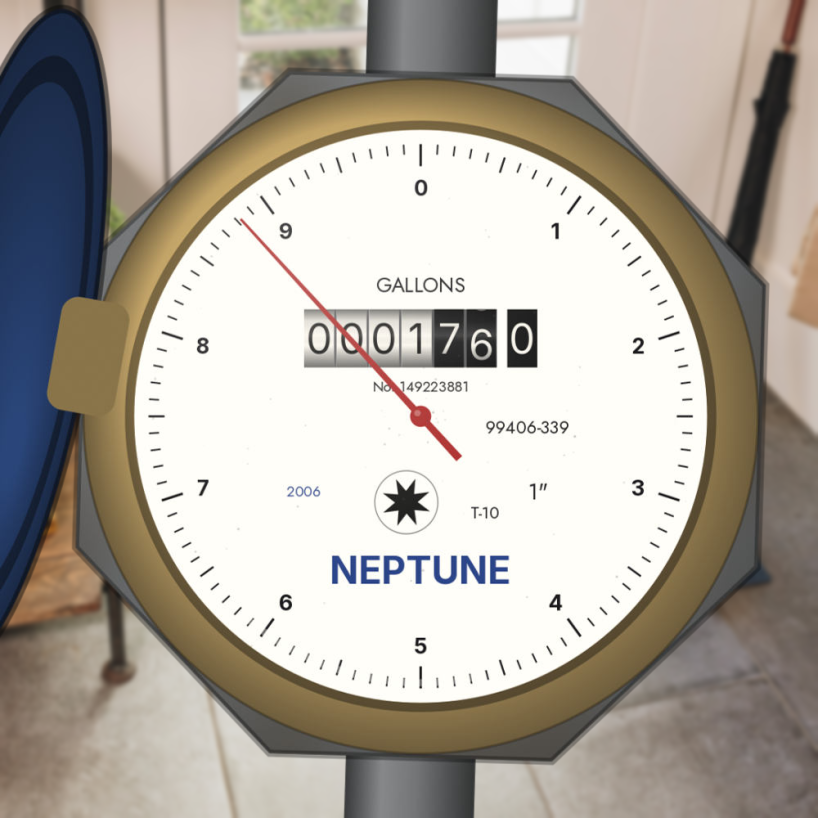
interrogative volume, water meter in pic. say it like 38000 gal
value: 1758.8 gal
